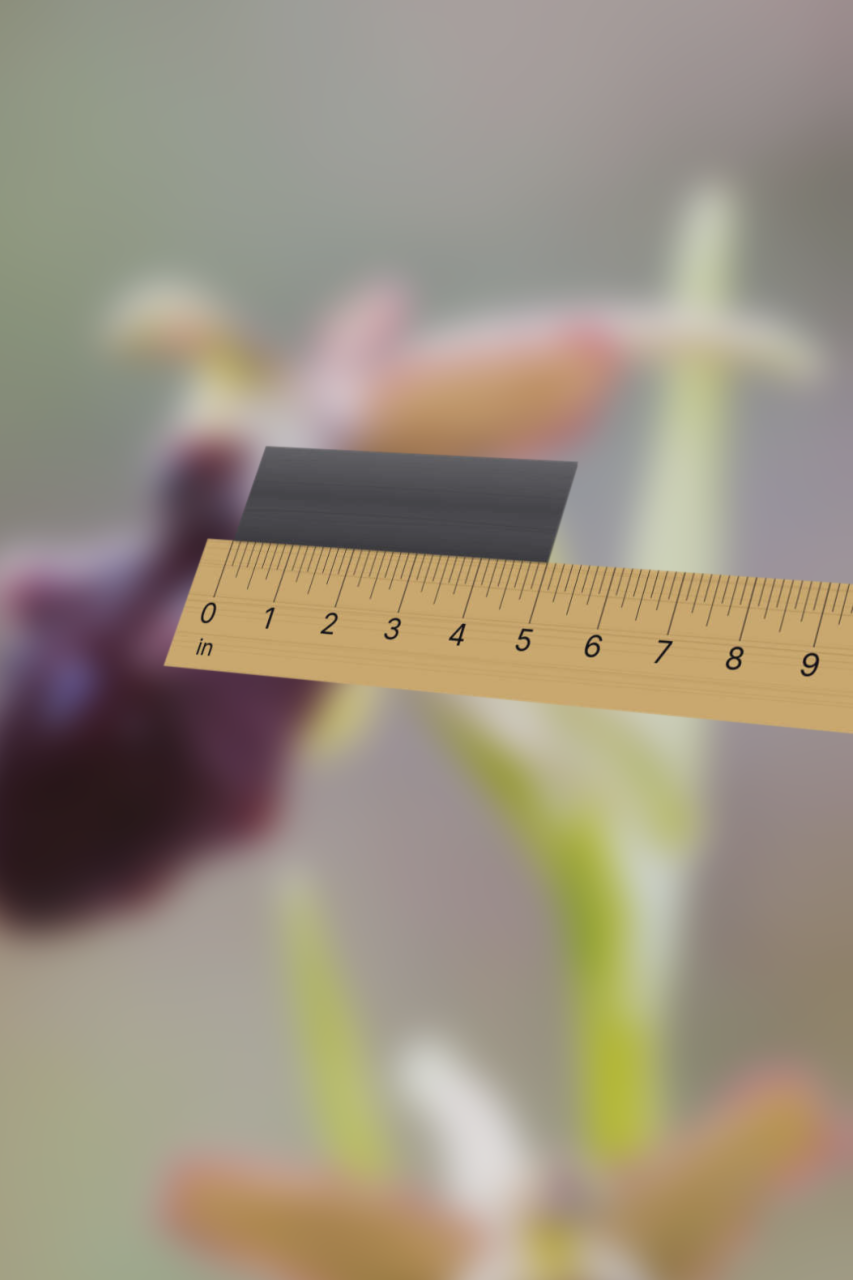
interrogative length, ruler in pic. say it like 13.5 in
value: 5 in
